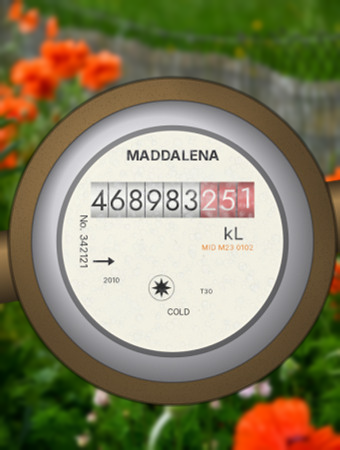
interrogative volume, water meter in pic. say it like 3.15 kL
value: 468983.251 kL
